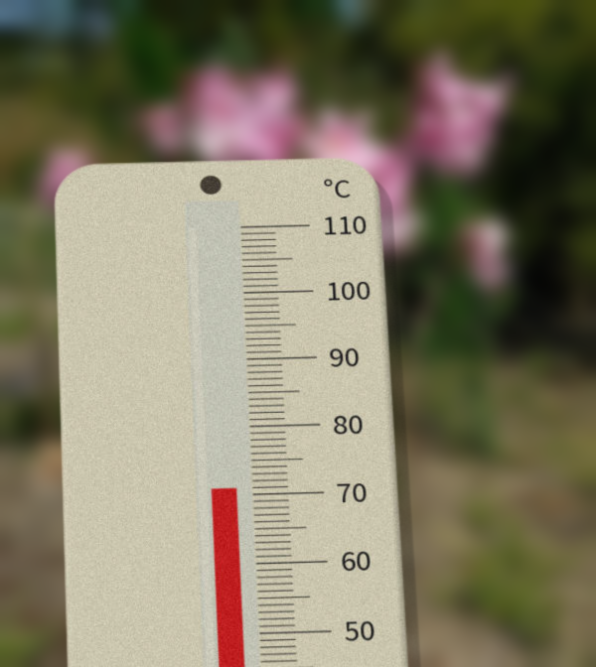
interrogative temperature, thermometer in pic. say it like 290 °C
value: 71 °C
